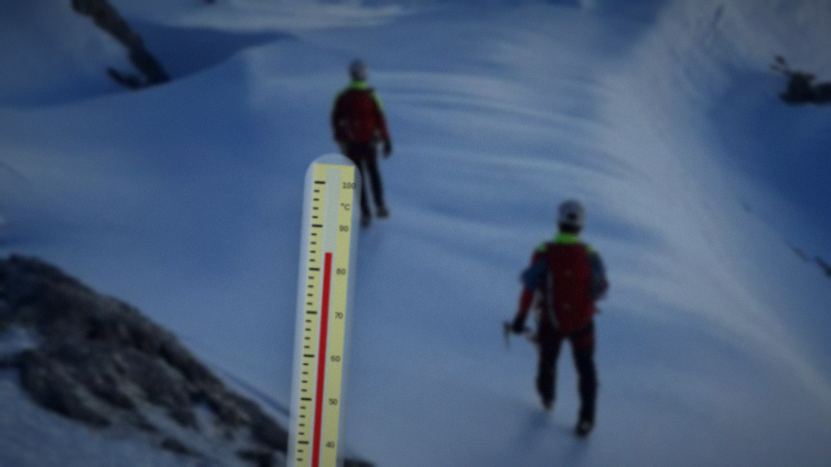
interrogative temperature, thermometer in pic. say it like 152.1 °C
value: 84 °C
